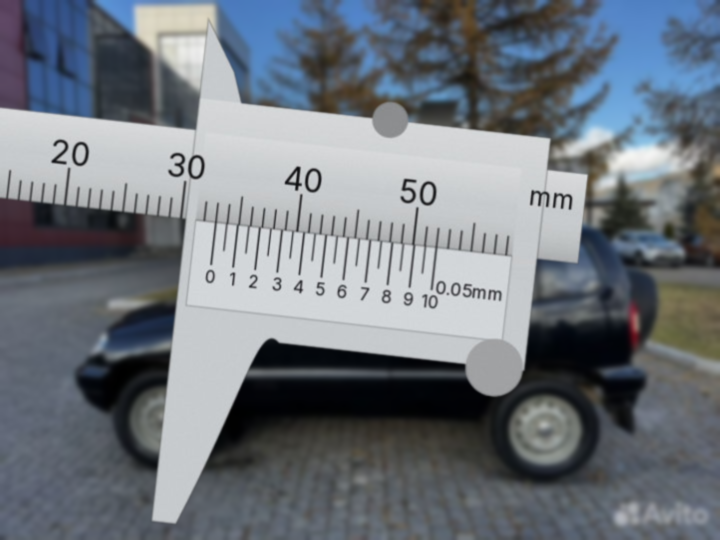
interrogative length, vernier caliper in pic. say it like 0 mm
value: 33.0 mm
